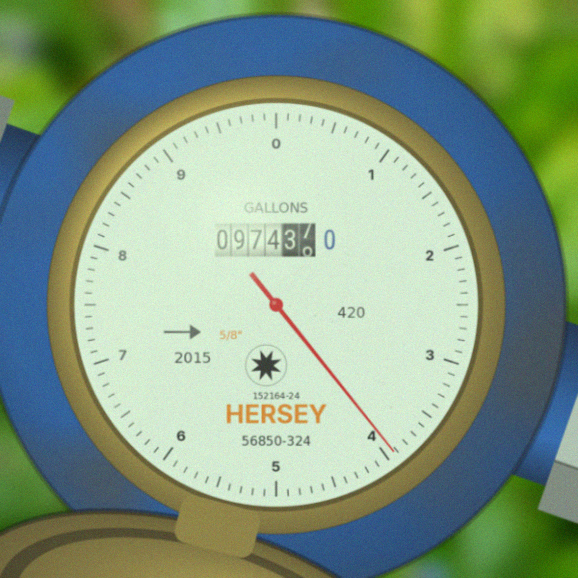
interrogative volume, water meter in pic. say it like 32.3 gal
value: 974373.9 gal
